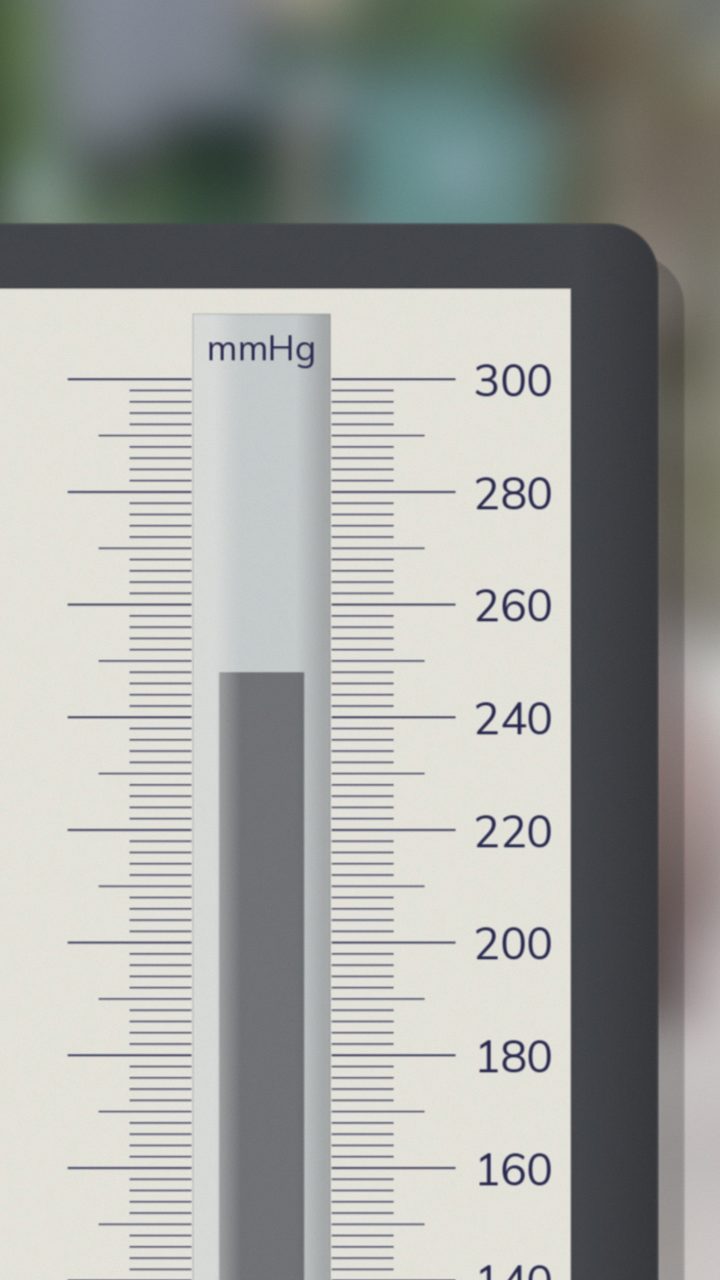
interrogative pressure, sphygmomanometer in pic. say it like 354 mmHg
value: 248 mmHg
